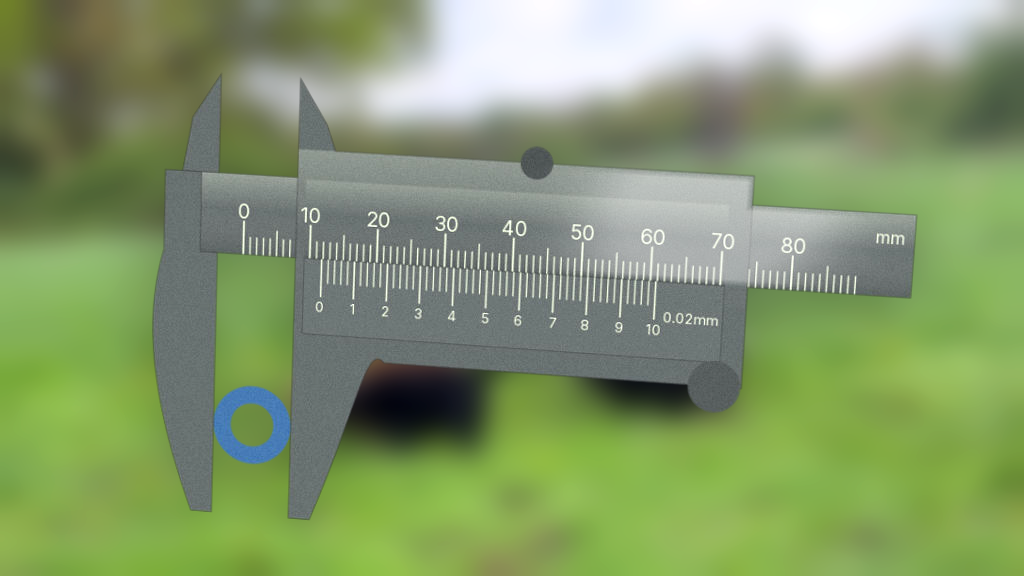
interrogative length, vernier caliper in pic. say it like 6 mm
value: 11.8 mm
